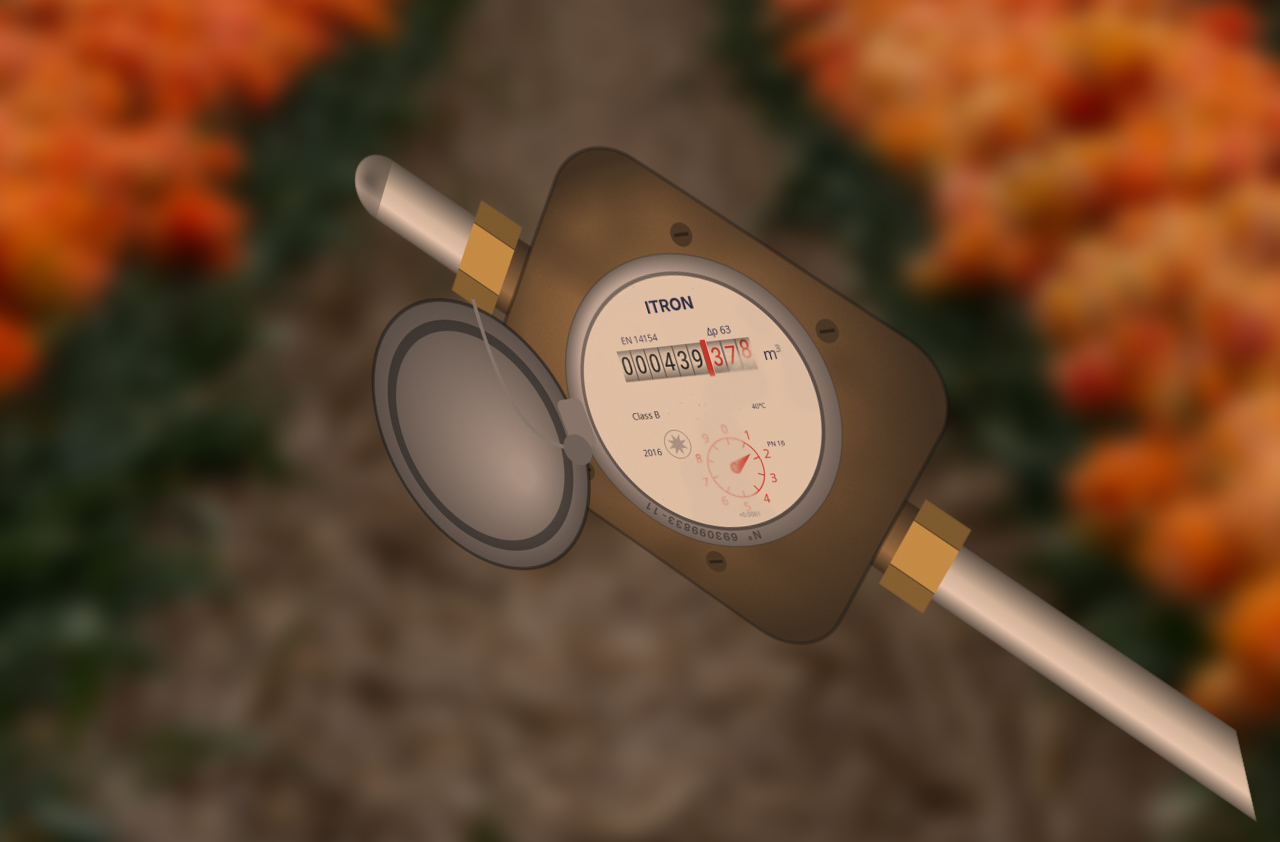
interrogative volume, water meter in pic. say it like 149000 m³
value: 439.3781 m³
